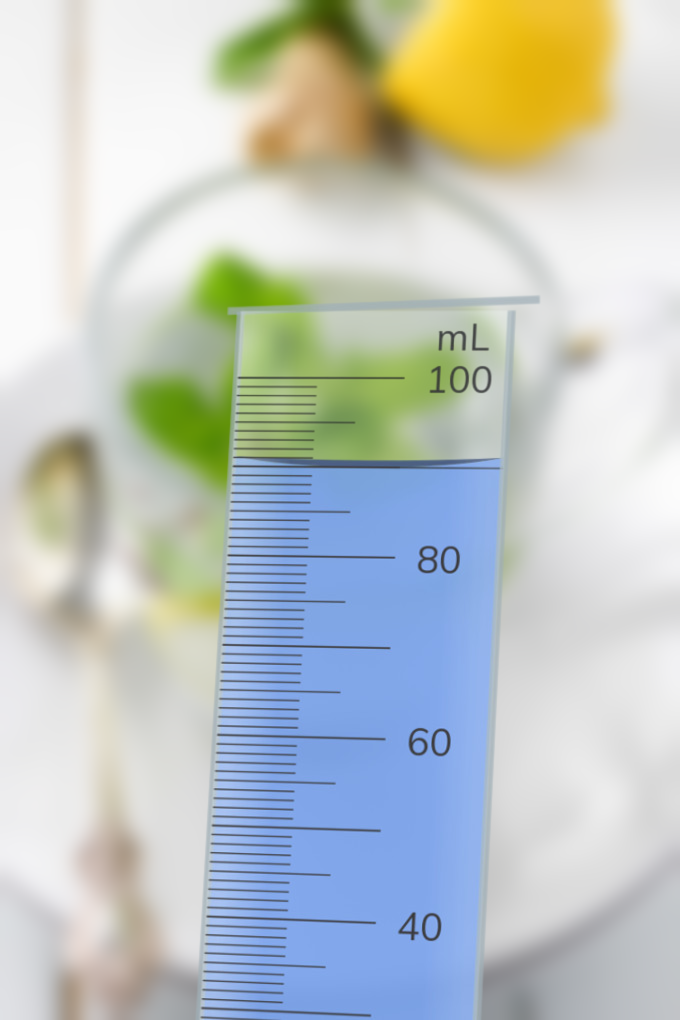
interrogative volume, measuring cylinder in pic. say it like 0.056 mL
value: 90 mL
